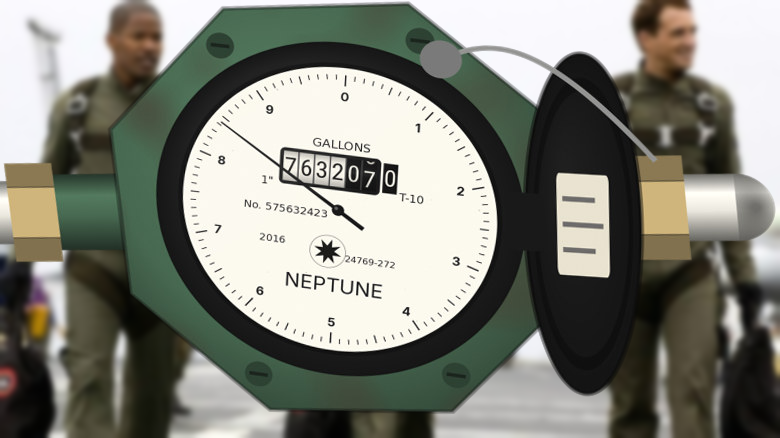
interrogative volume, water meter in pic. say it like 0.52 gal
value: 7632068.4 gal
